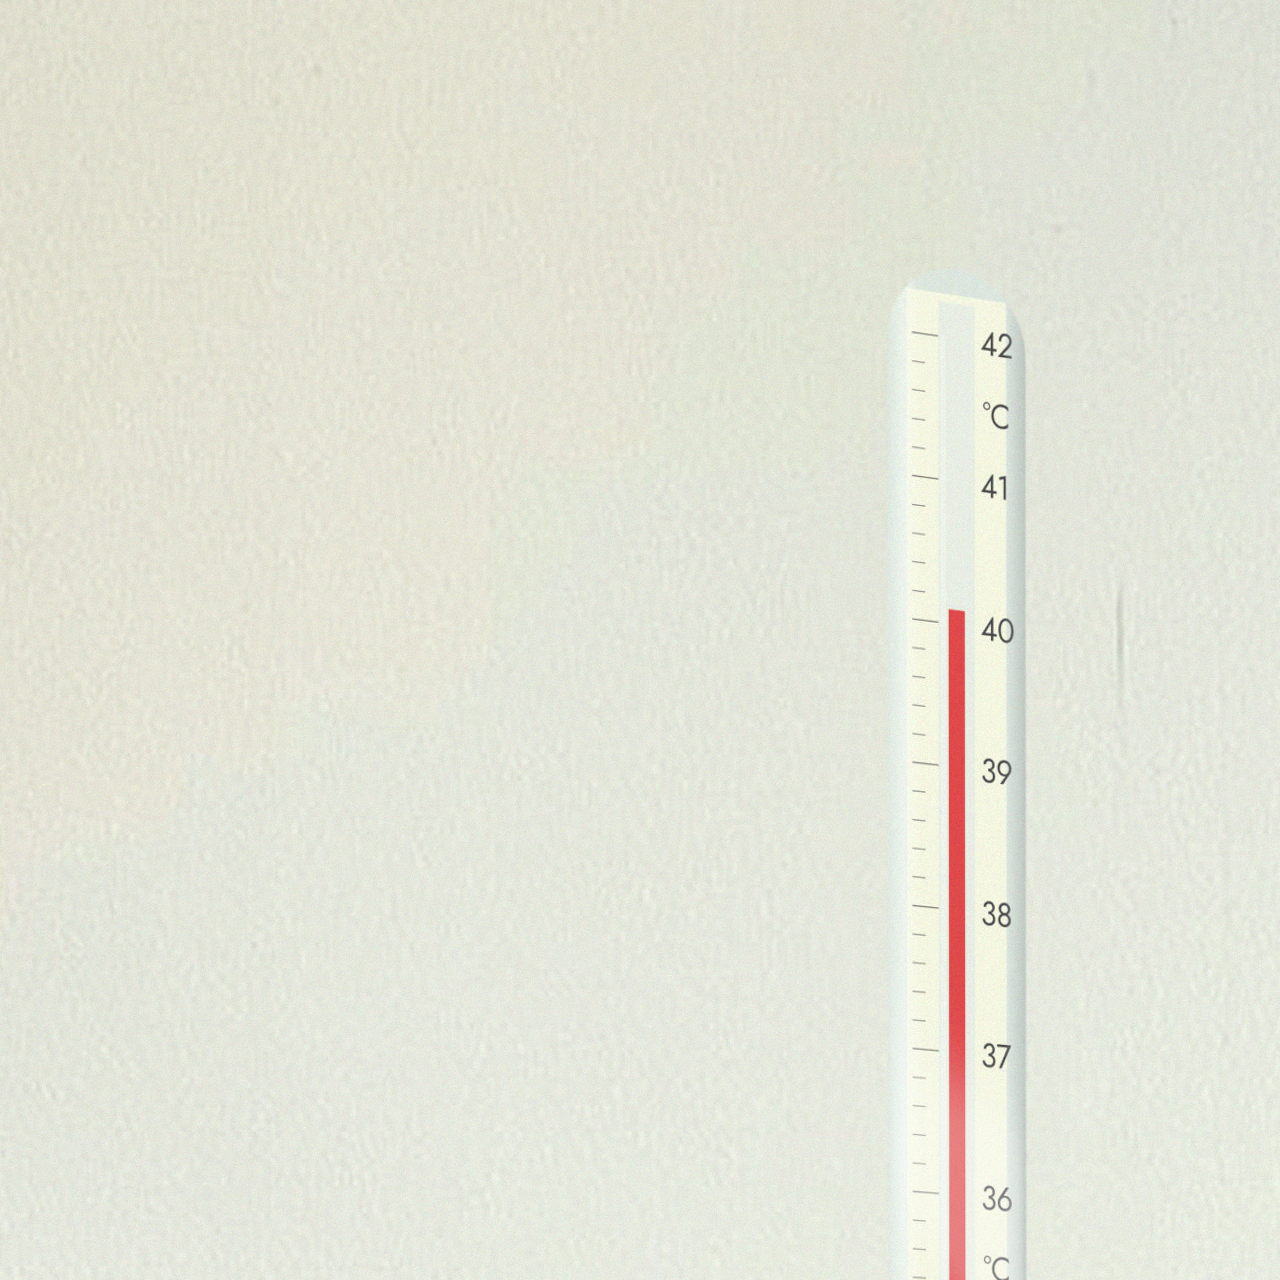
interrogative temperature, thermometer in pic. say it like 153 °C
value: 40.1 °C
